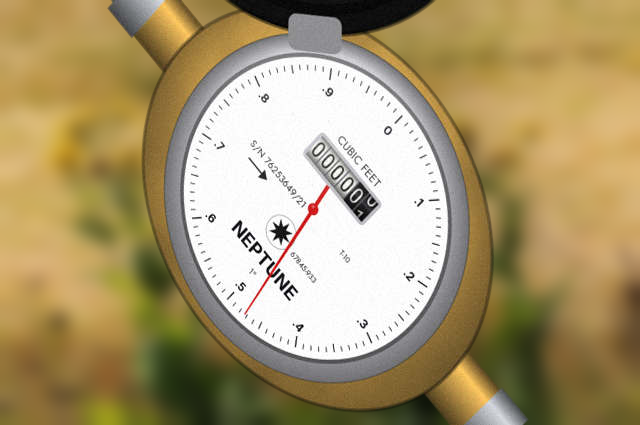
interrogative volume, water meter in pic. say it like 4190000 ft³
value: 0.47 ft³
